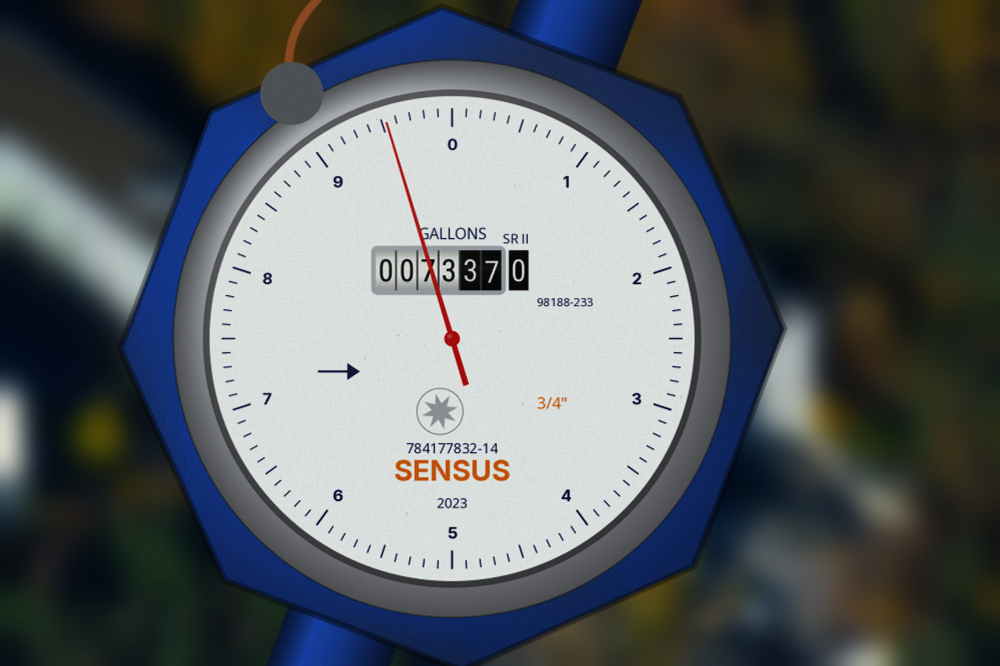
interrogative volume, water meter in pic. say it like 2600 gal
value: 73369.5 gal
